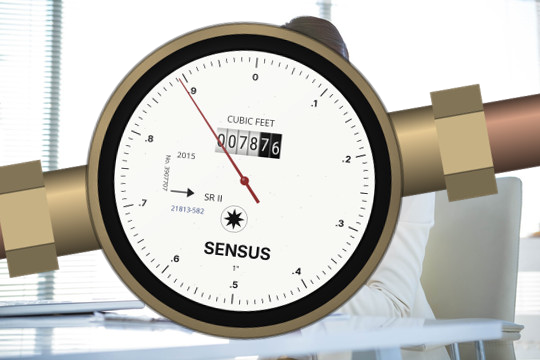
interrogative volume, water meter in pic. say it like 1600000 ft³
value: 7875.89 ft³
